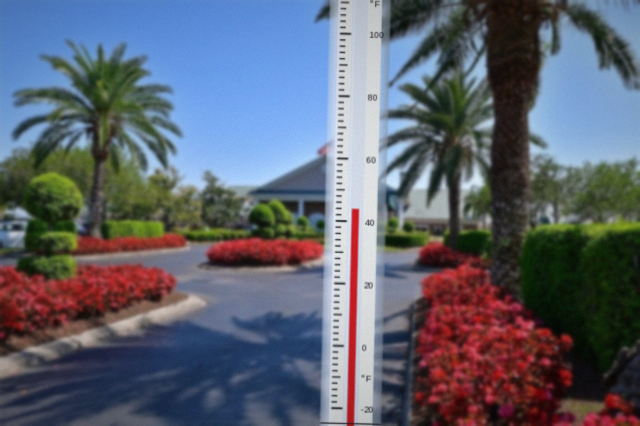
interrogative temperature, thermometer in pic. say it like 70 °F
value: 44 °F
